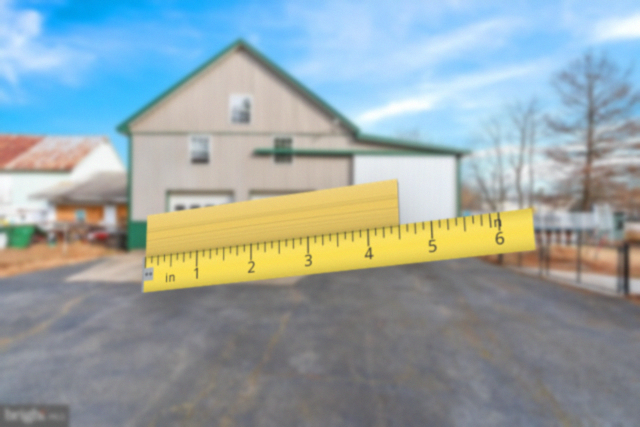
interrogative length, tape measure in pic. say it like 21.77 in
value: 4.5 in
